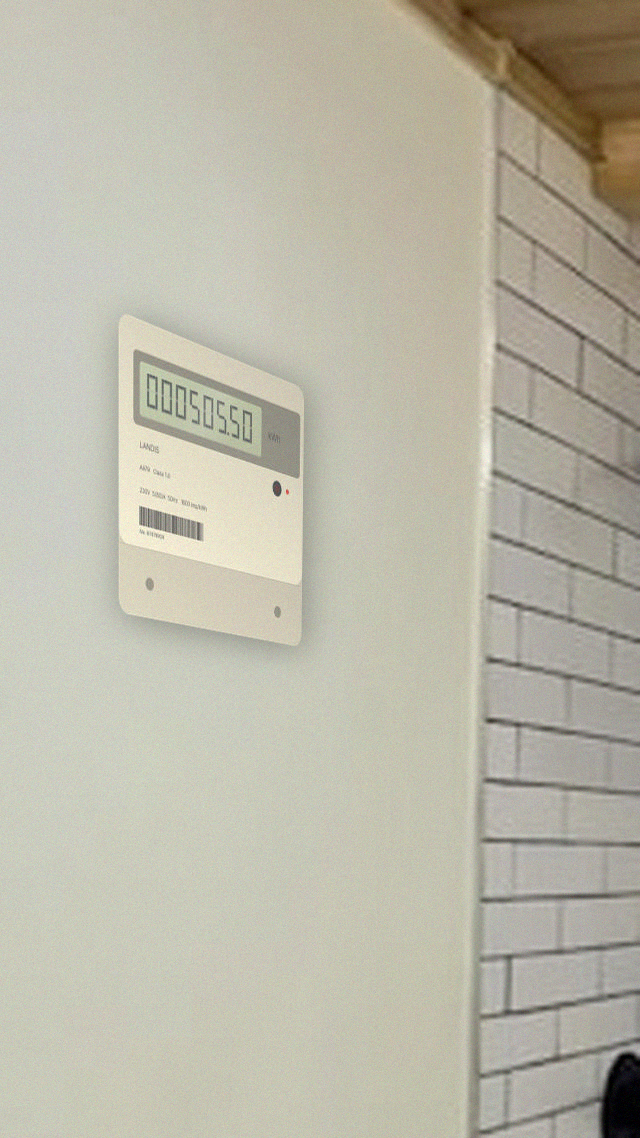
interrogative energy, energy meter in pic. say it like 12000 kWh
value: 505.50 kWh
